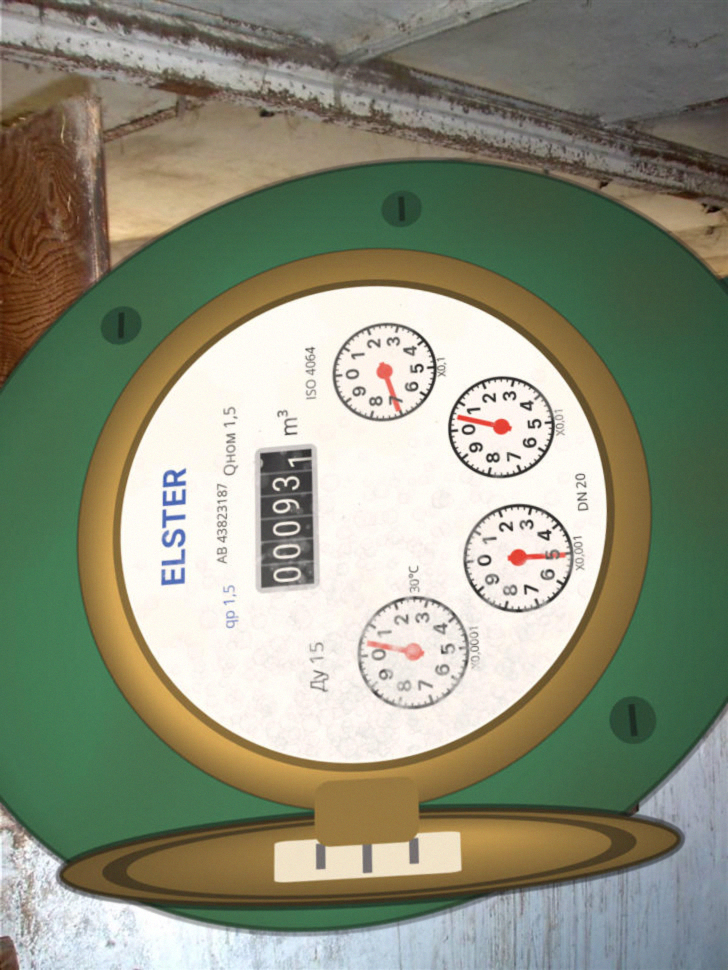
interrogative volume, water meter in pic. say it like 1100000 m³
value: 930.7050 m³
